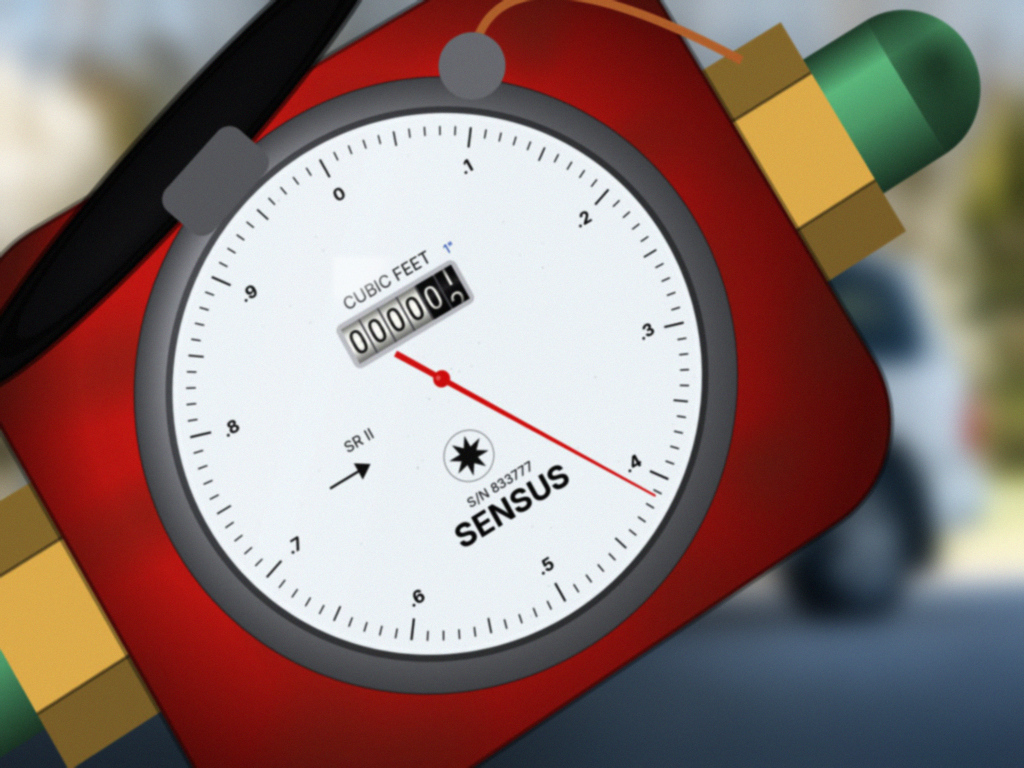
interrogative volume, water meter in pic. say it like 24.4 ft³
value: 1.41 ft³
